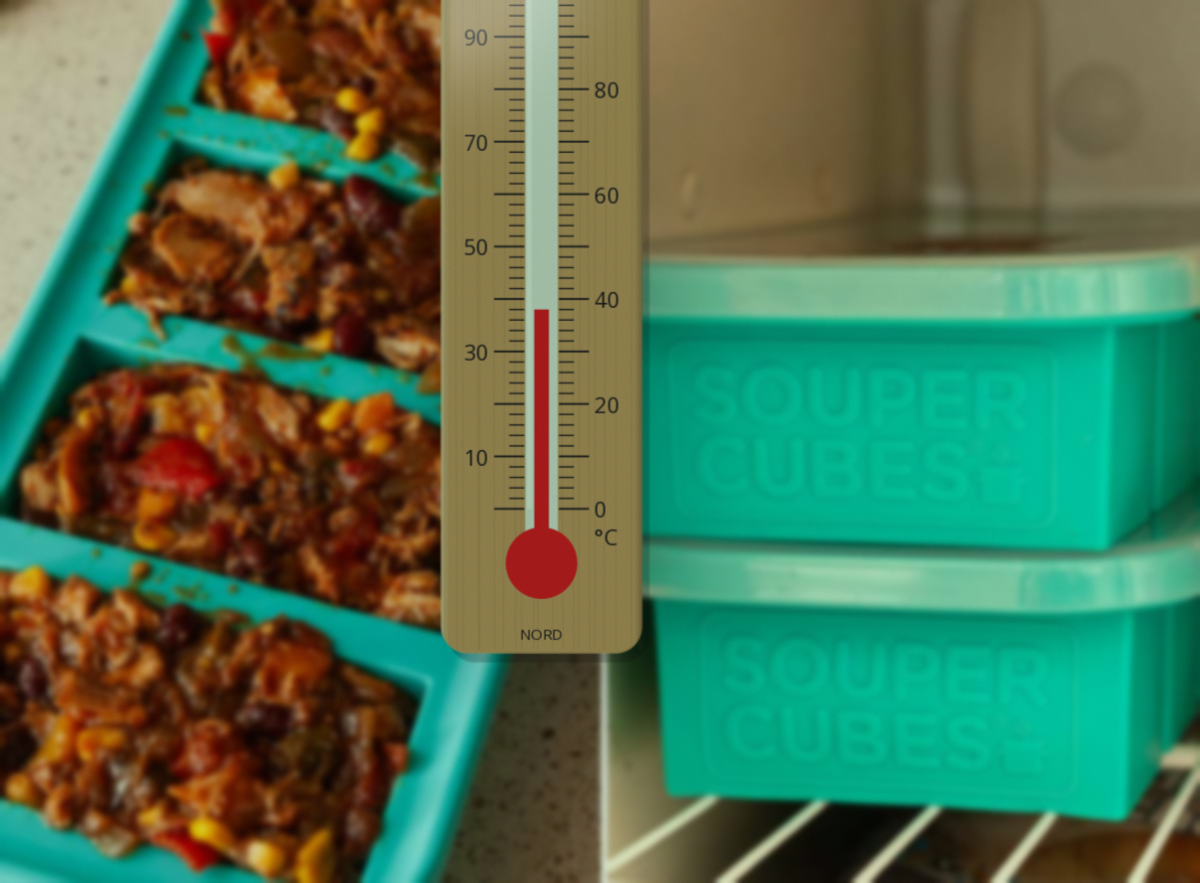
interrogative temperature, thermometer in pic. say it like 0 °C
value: 38 °C
